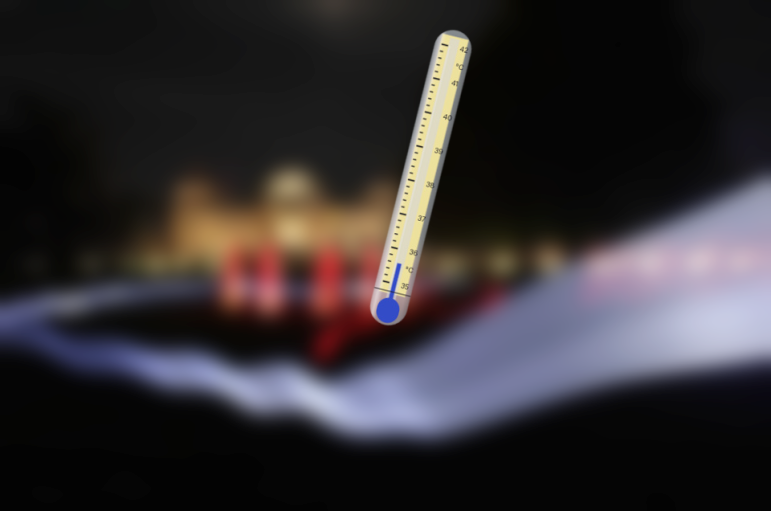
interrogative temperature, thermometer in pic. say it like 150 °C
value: 35.6 °C
